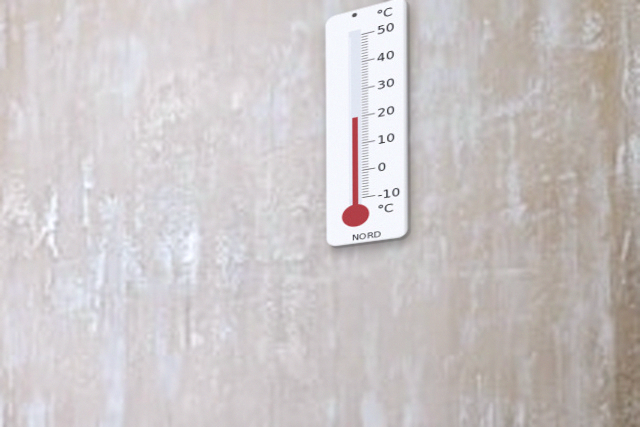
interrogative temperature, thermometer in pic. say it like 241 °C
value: 20 °C
